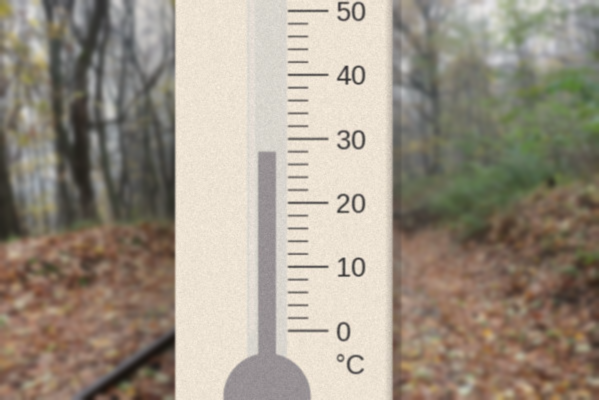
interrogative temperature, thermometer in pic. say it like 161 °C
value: 28 °C
